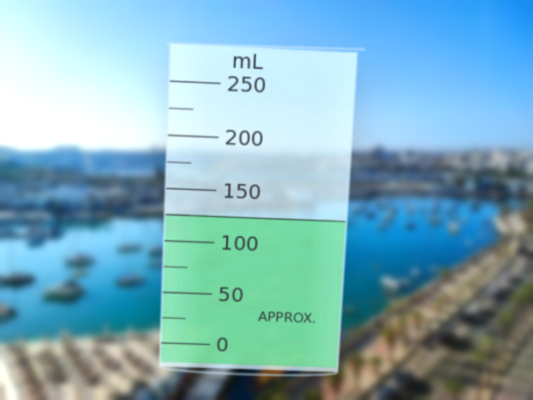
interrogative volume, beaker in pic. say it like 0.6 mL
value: 125 mL
